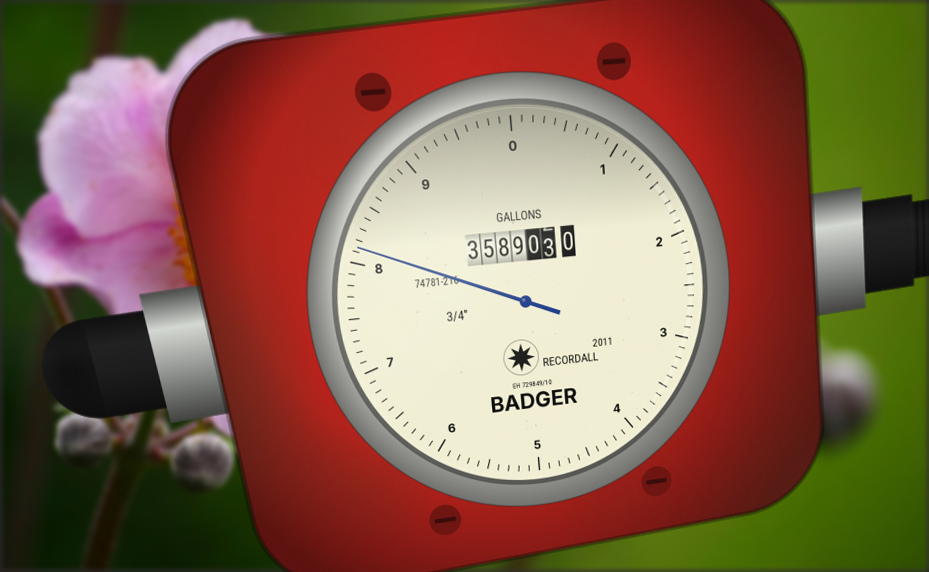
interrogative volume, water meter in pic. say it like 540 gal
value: 3589028.1 gal
